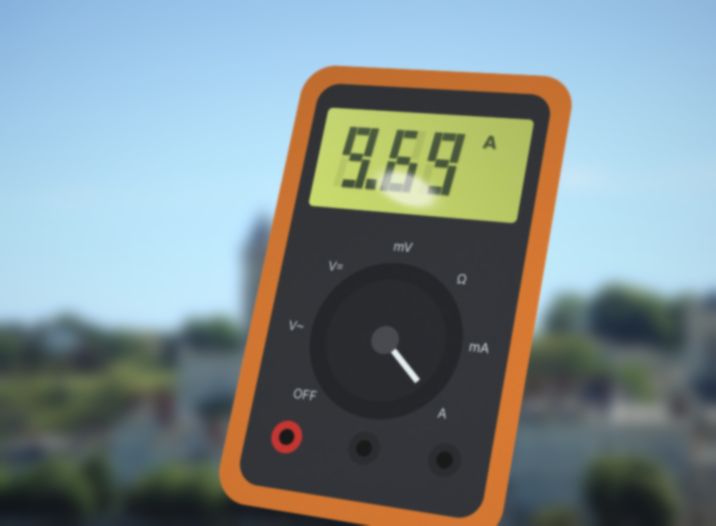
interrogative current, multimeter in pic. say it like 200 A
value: 9.69 A
